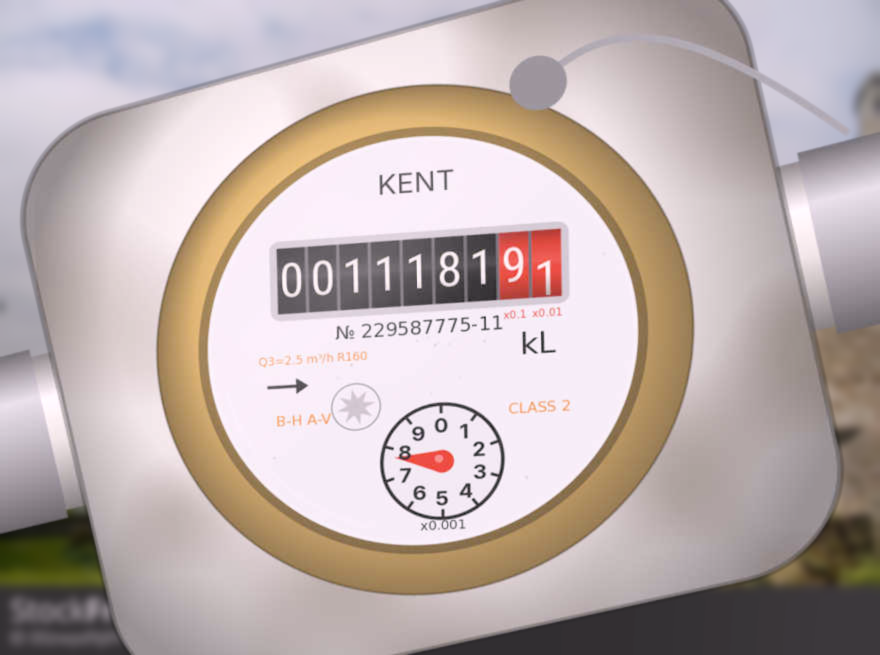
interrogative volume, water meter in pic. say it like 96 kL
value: 11181.907 kL
